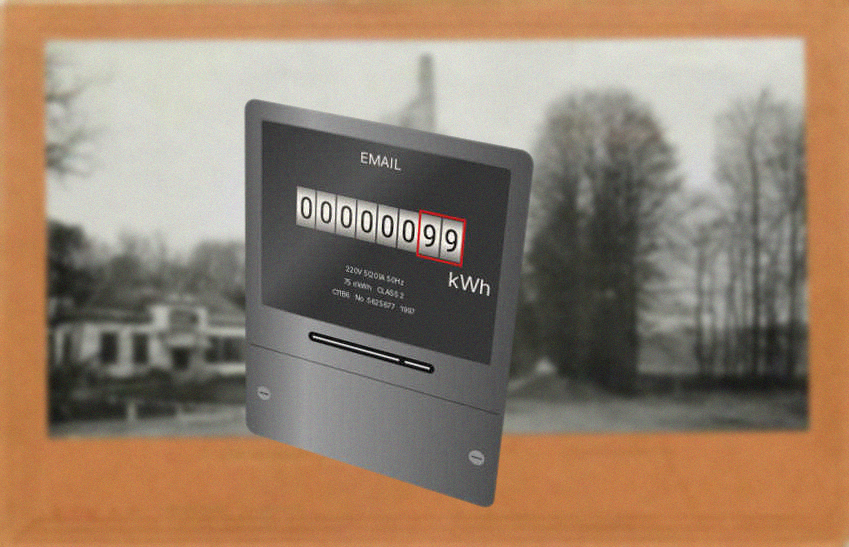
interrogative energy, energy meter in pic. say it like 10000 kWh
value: 0.99 kWh
